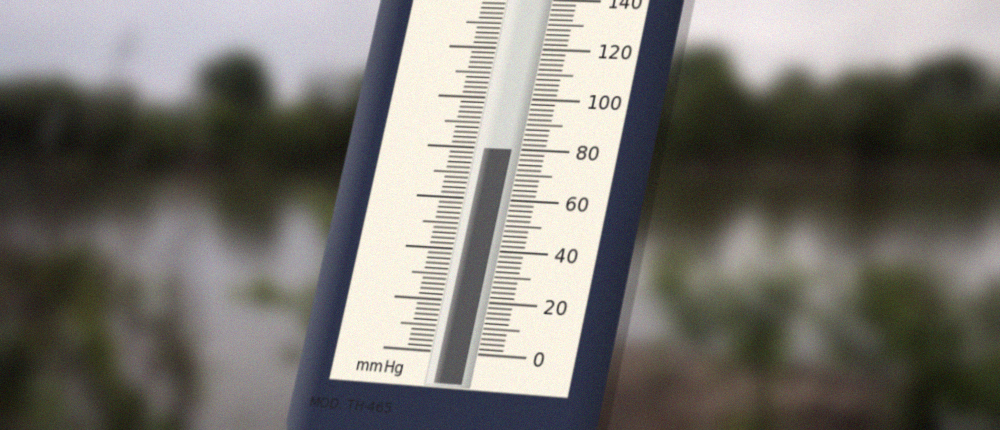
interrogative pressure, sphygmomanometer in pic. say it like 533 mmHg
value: 80 mmHg
